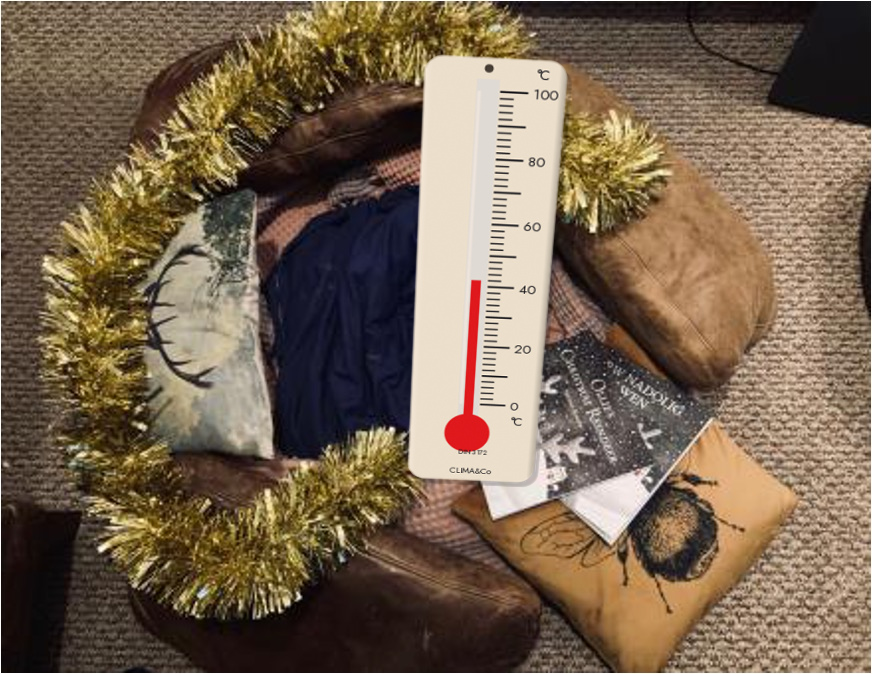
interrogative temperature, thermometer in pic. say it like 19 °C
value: 42 °C
